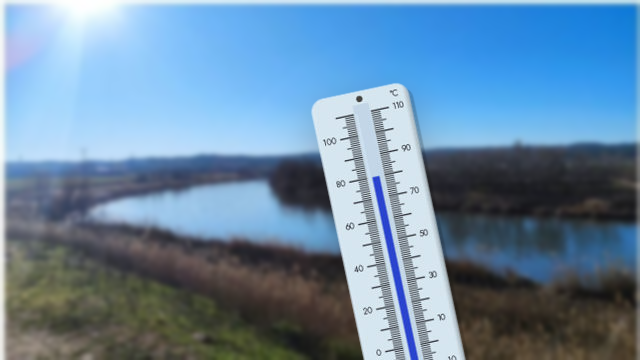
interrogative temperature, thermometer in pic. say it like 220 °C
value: 80 °C
